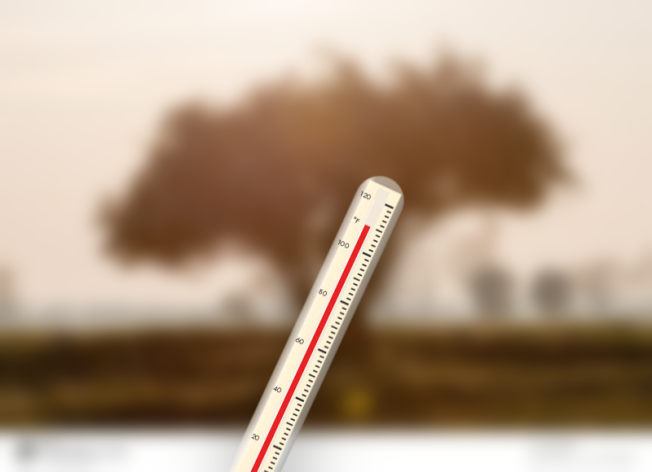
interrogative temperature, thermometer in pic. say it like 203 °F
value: 110 °F
